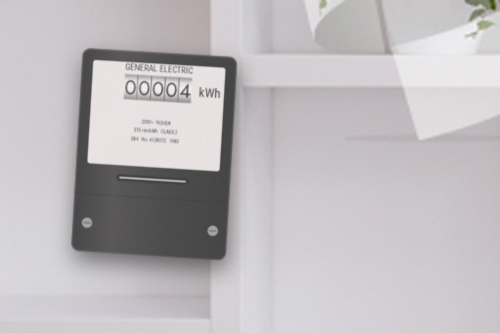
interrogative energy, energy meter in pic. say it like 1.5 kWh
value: 4 kWh
